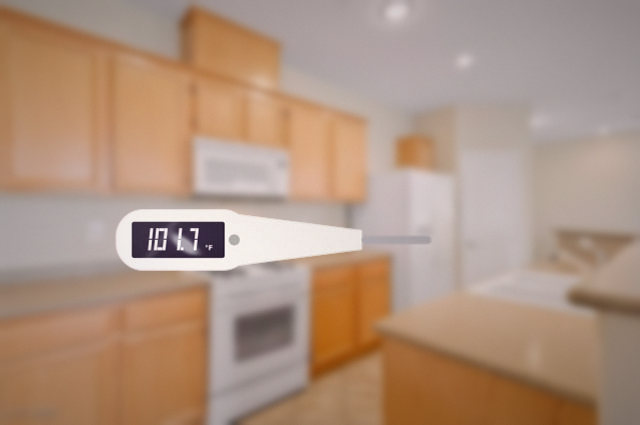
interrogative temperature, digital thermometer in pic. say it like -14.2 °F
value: 101.7 °F
